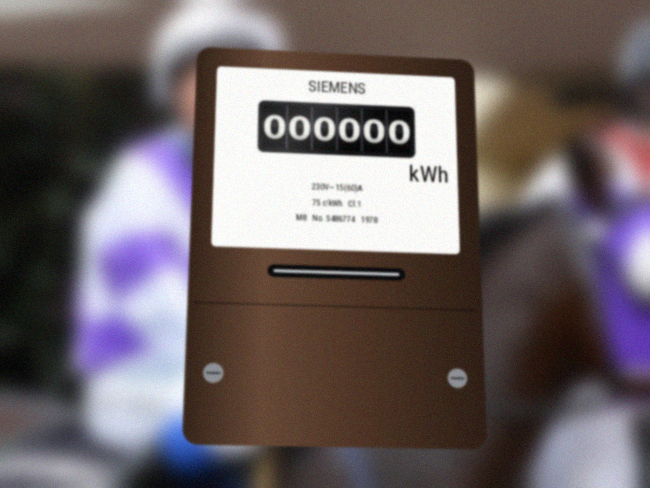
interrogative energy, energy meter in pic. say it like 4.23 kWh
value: 0 kWh
